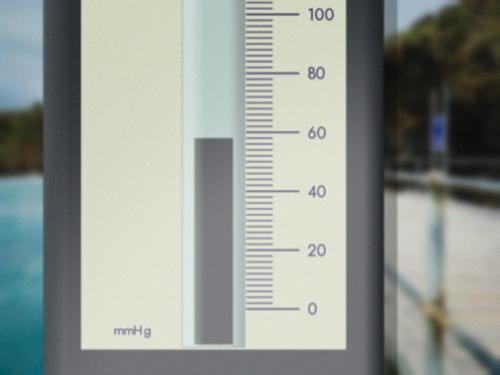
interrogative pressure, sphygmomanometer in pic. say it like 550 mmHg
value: 58 mmHg
